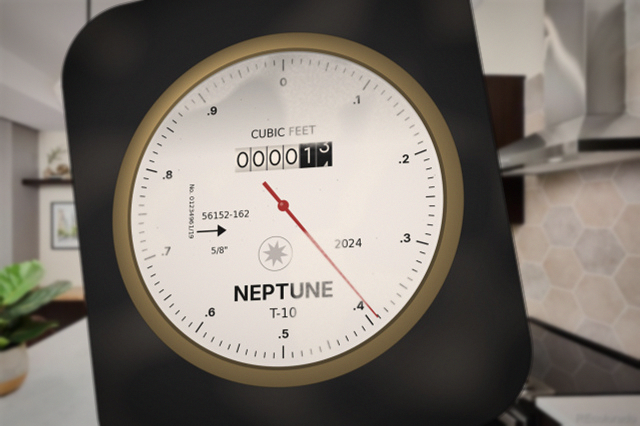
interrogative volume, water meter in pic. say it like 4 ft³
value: 13.39 ft³
